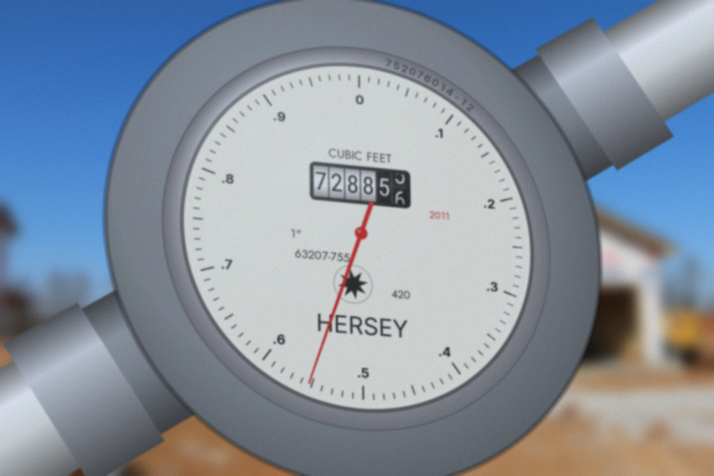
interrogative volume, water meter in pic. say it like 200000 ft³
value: 728855.55 ft³
